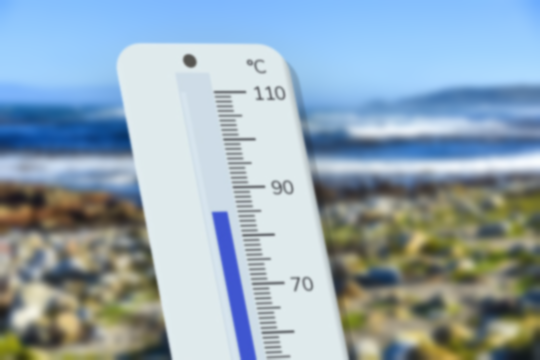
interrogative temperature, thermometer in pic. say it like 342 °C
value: 85 °C
